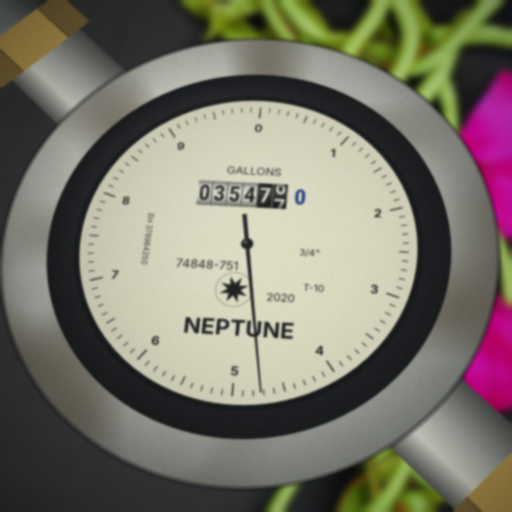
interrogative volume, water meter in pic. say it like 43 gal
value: 354764.7 gal
